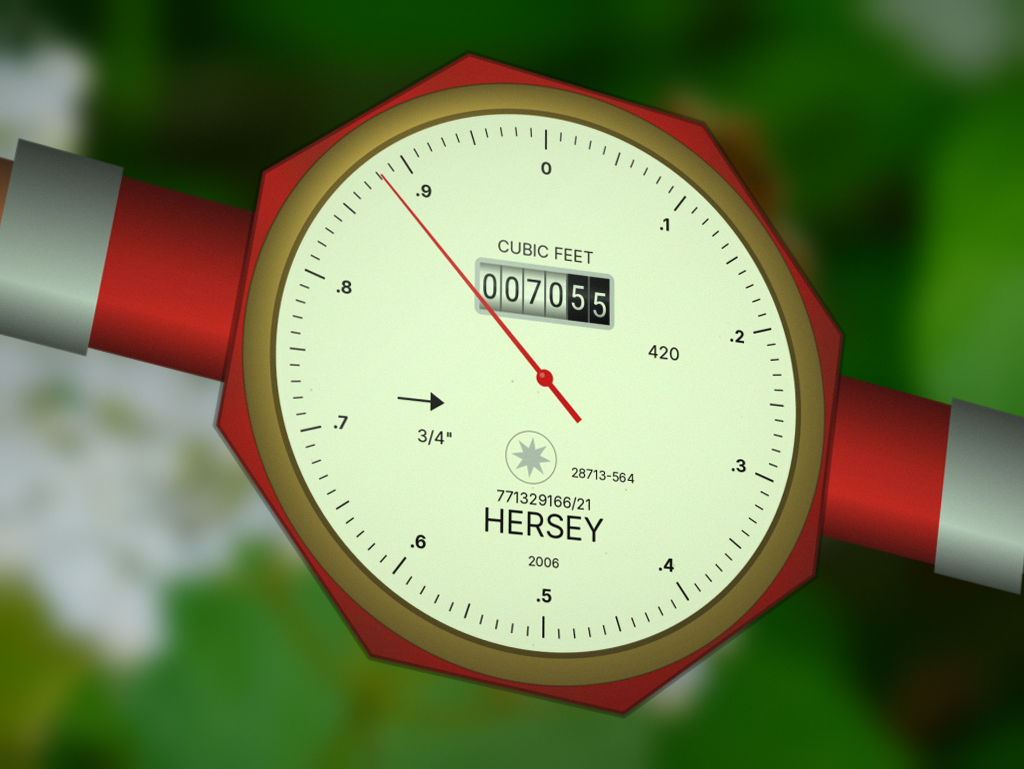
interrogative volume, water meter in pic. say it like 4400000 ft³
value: 7054.88 ft³
